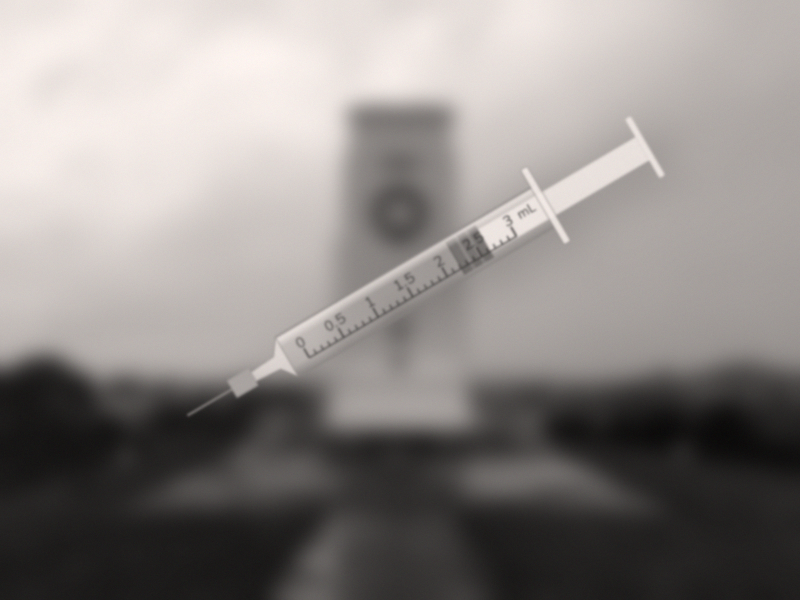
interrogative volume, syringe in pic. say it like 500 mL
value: 2.2 mL
